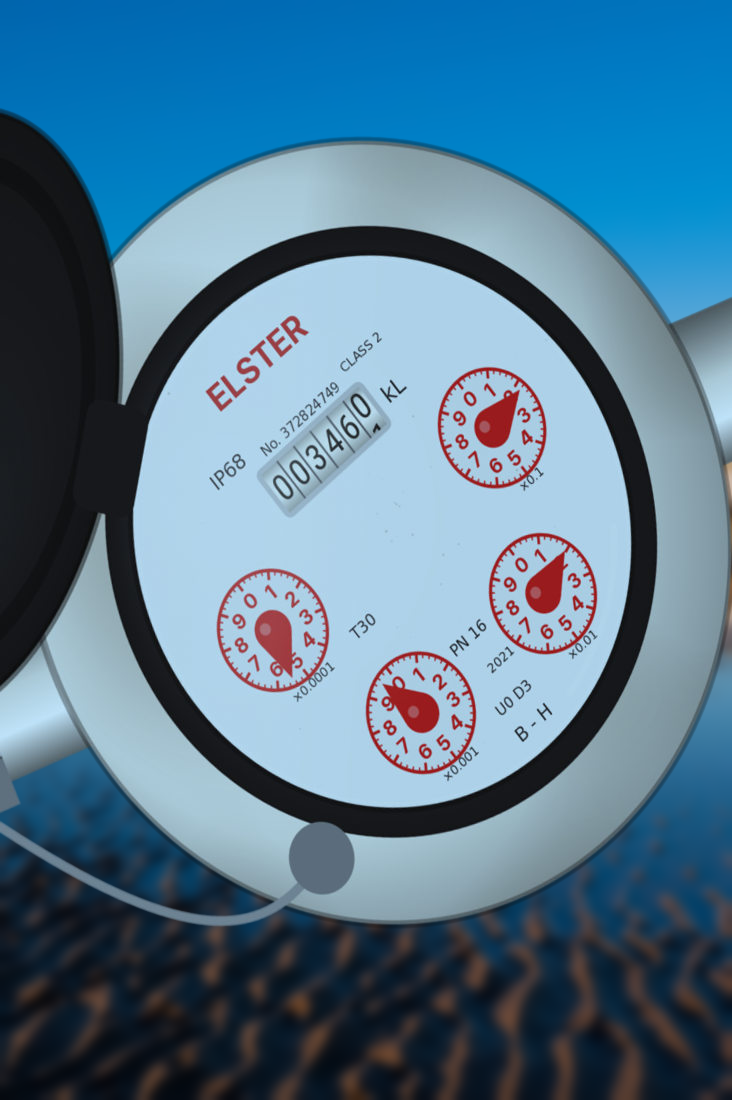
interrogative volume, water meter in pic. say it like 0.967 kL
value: 3460.2195 kL
